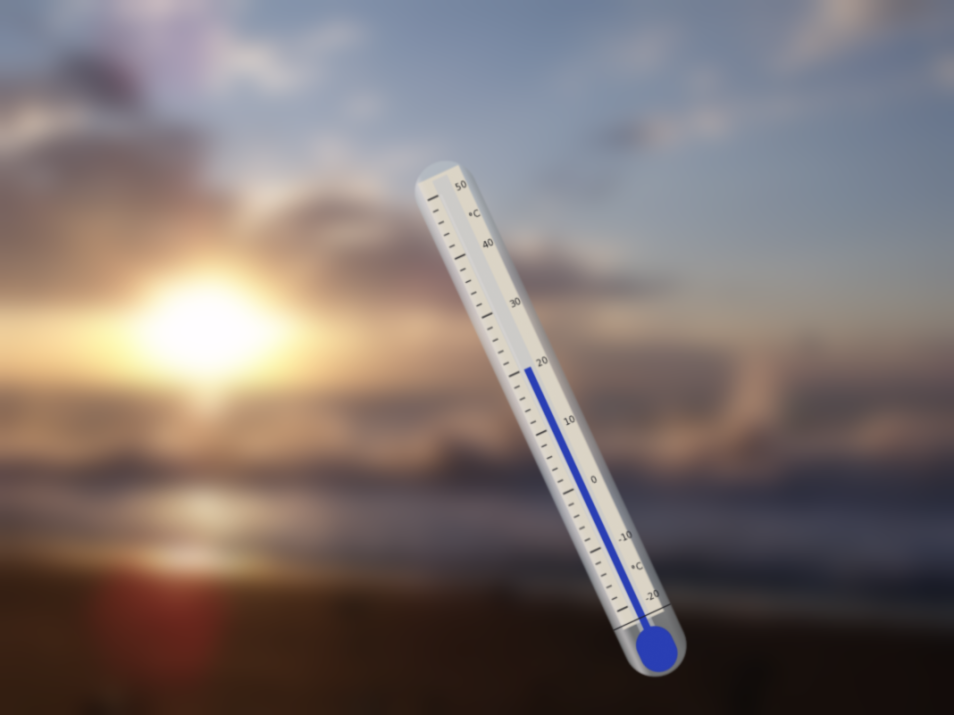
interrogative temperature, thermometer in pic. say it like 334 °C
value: 20 °C
